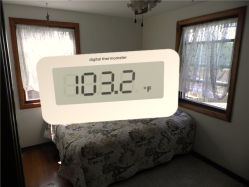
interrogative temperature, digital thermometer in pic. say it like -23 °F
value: 103.2 °F
